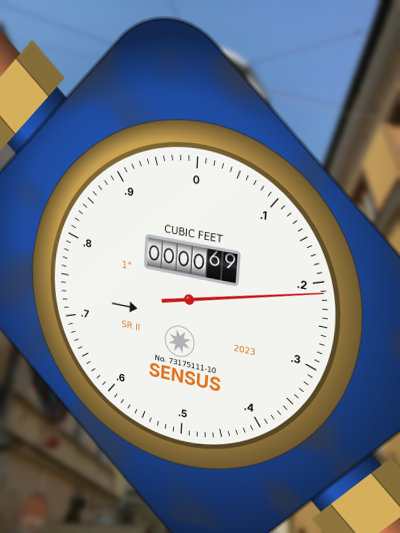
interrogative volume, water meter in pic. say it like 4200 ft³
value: 69.21 ft³
